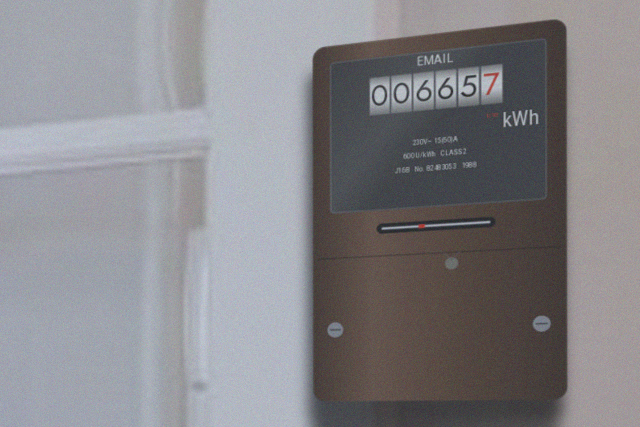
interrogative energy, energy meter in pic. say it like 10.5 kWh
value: 665.7 kWh
